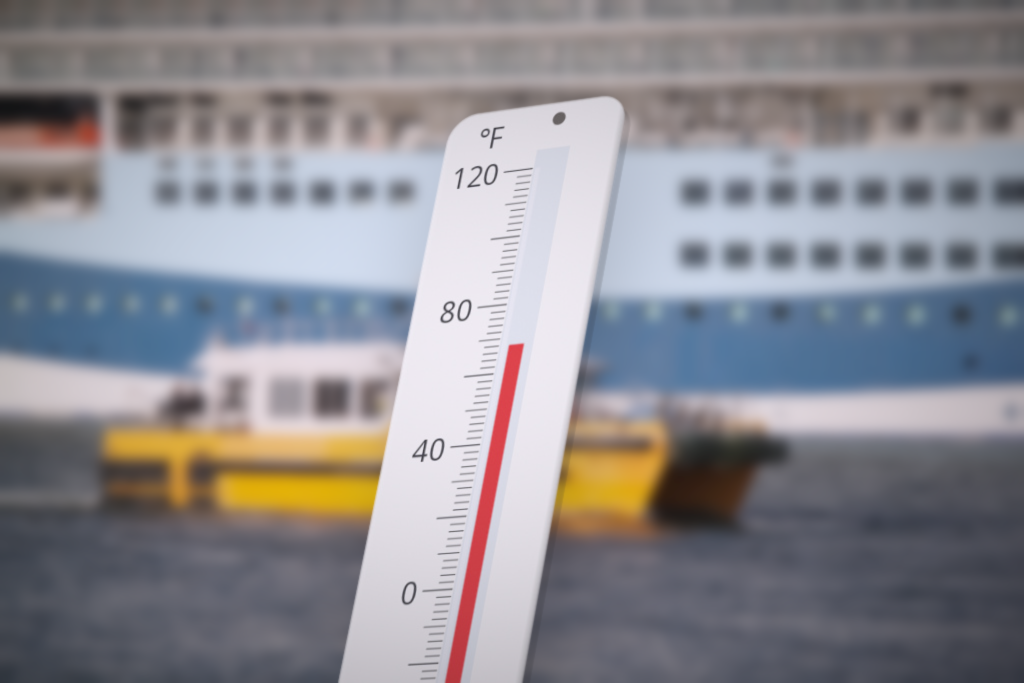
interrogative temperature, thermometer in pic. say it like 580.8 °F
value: 68 °F
